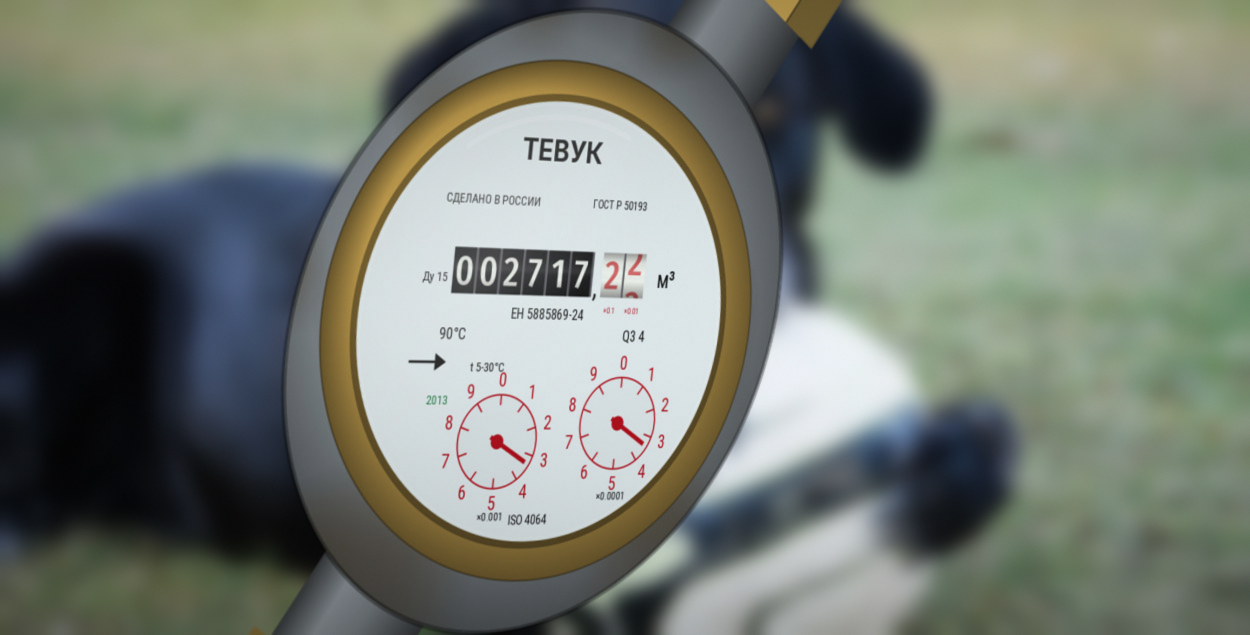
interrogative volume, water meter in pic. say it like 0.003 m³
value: 2717.2233 m³
